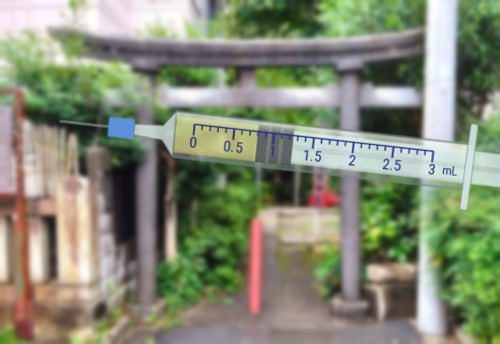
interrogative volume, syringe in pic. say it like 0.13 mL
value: 0.8 mL
